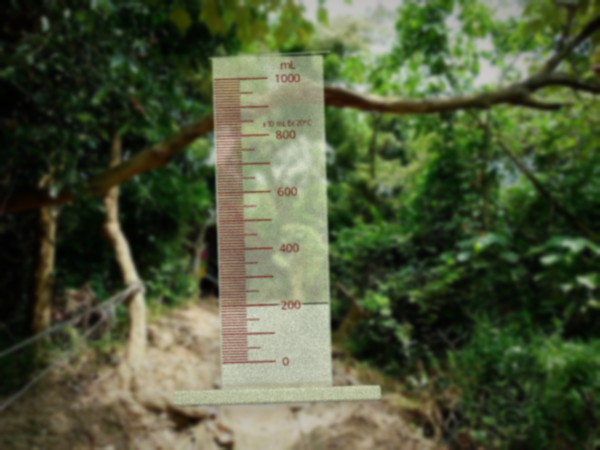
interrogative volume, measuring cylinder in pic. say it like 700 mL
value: 200 mL
